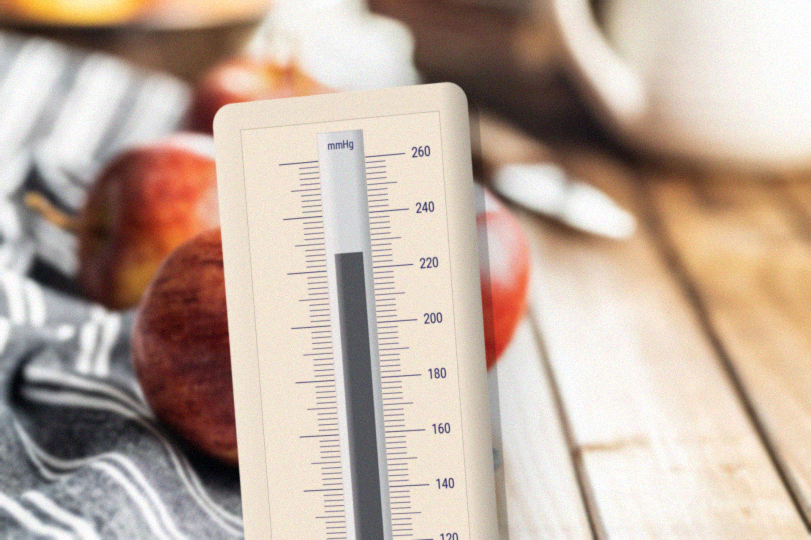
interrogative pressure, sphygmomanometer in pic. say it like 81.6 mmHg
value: 226 mmHg
